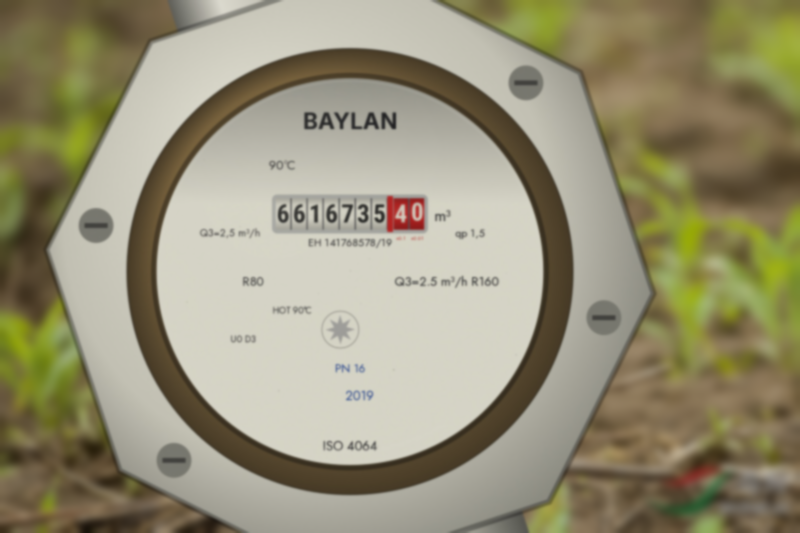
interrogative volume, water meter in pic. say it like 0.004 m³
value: 6616735.40 m³
